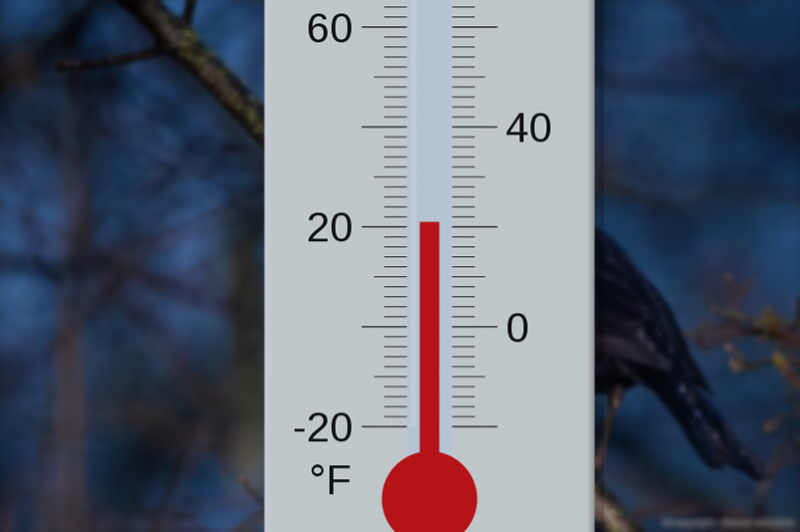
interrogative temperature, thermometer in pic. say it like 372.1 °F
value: 21 °F
